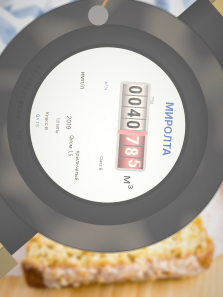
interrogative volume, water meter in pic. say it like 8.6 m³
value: 40.785 m³
